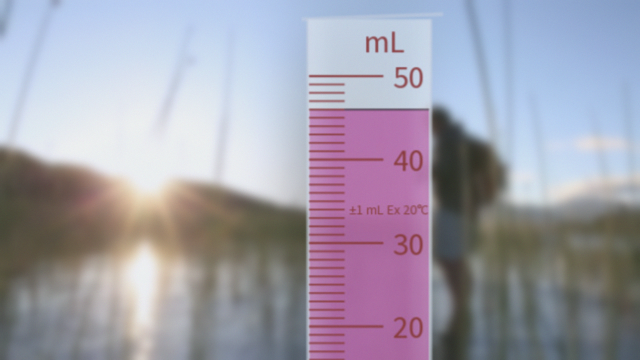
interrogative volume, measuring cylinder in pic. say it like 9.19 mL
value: 46 mL
